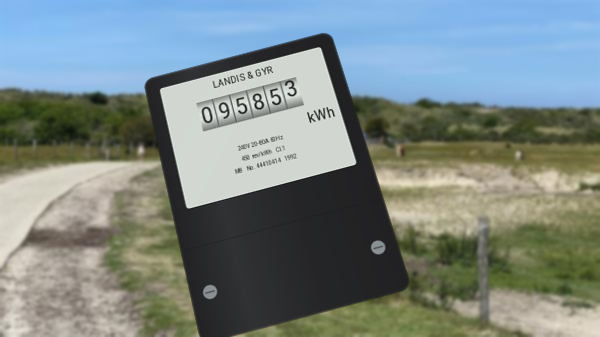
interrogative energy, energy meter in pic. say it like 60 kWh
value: 95853 kWh
